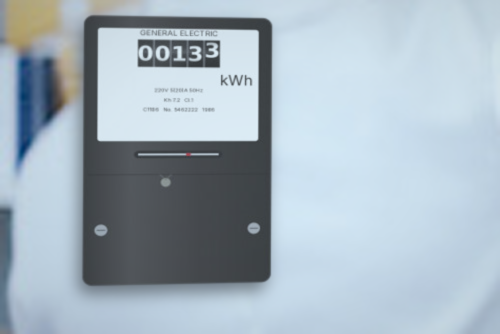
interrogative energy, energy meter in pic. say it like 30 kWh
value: 133 kWh
